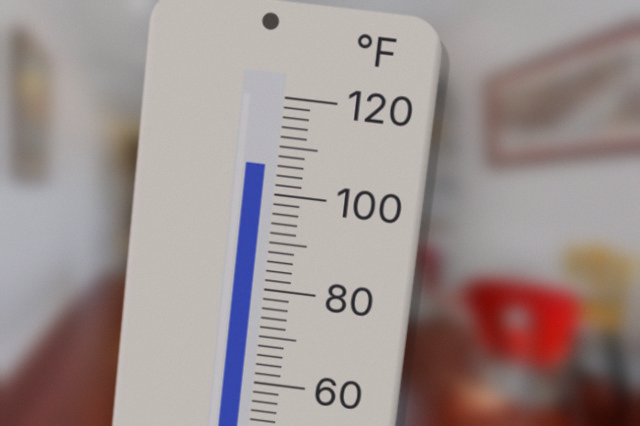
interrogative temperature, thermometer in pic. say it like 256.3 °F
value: 106 °F
